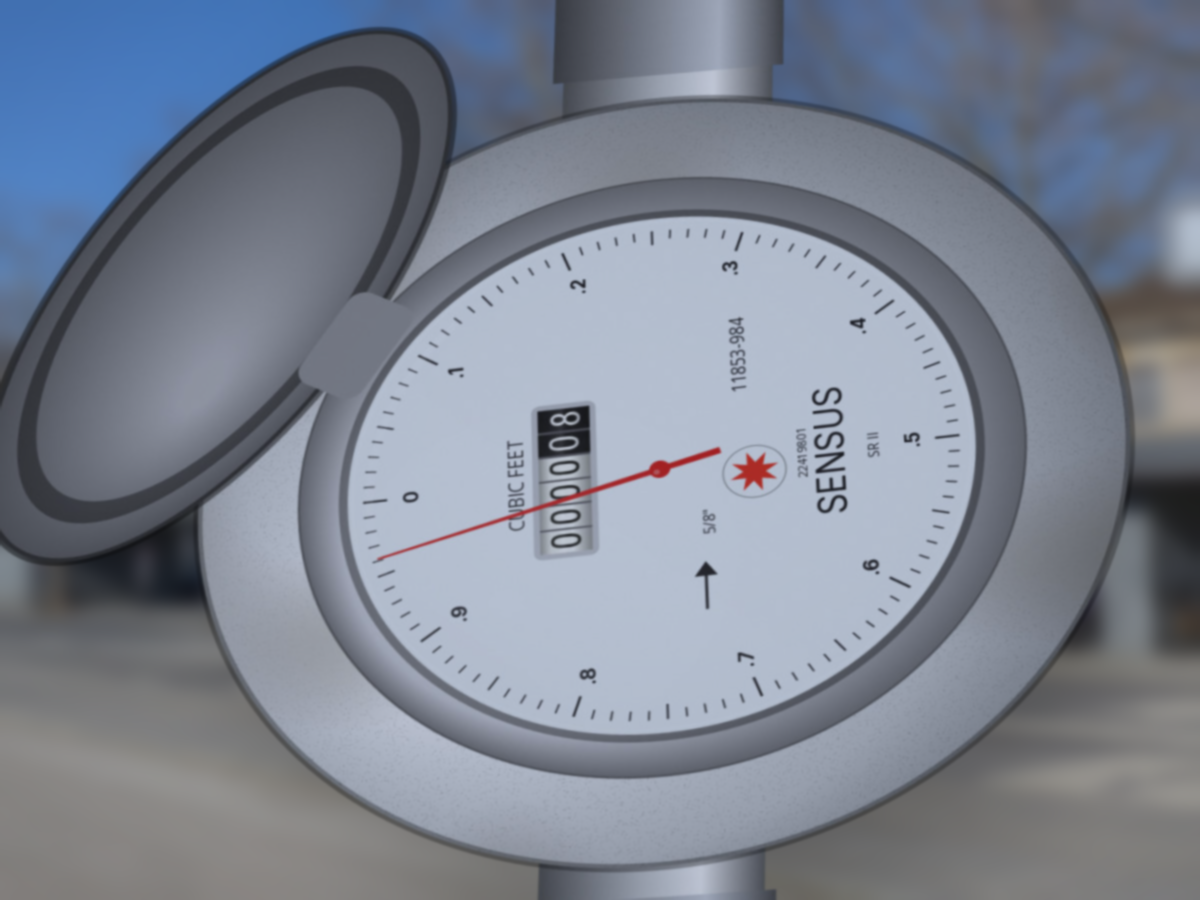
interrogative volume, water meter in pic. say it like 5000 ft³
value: 7.96 ft³
